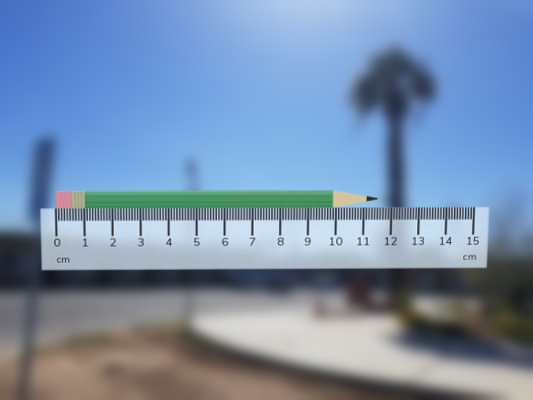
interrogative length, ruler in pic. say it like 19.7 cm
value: 11.5 cm
